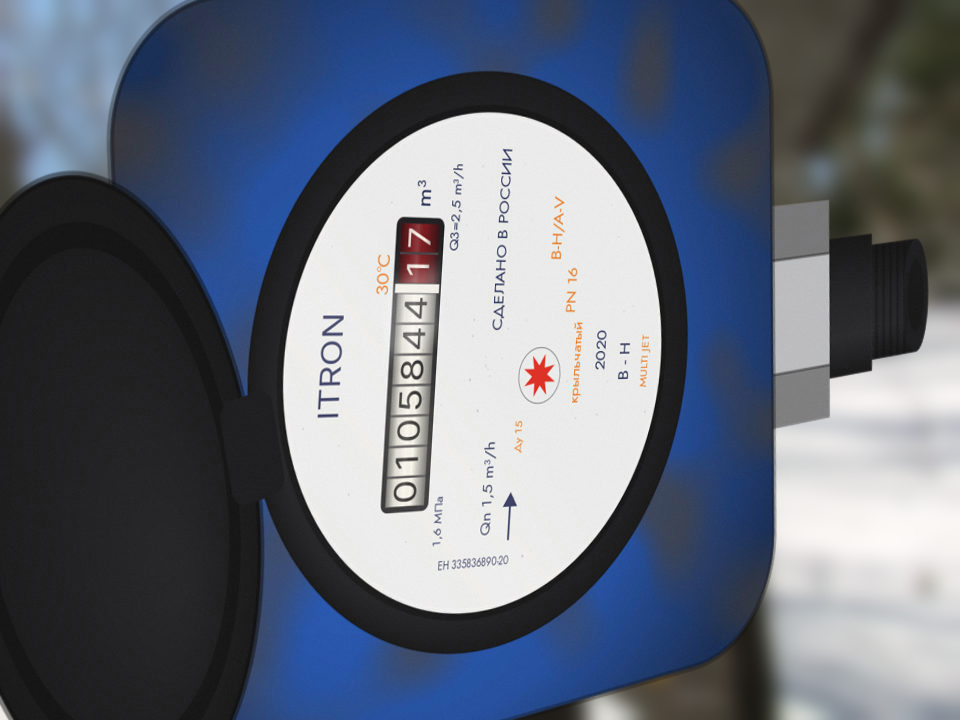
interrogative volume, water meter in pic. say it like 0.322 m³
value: 105844.17 m³
